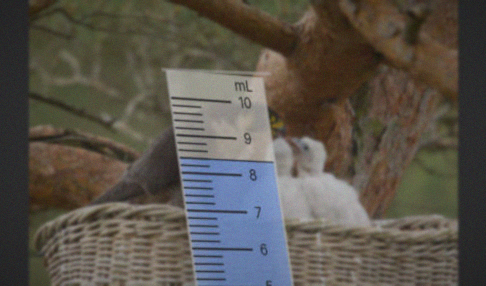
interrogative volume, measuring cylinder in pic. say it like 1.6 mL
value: 8.4 mL
